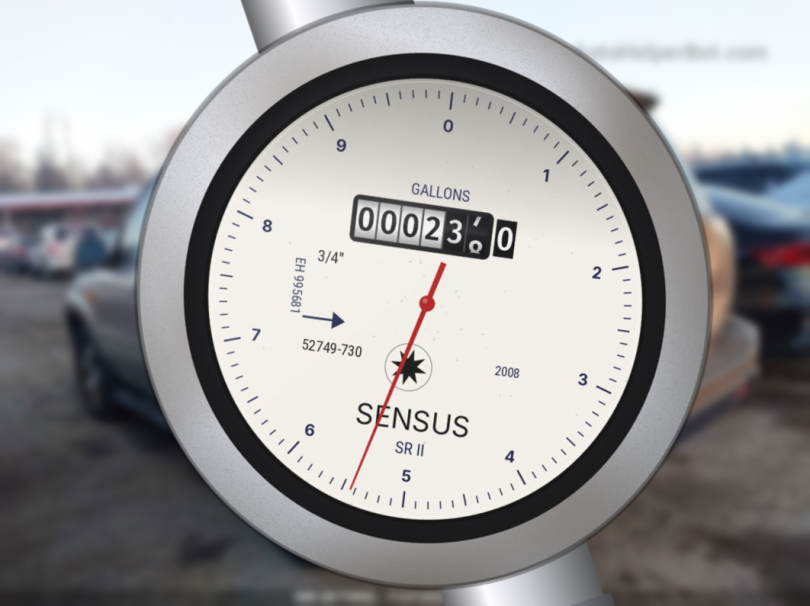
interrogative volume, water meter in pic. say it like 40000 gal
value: 2375.4 gal
